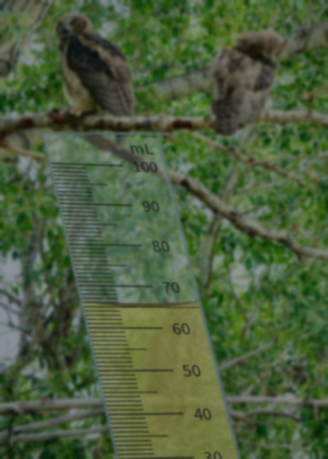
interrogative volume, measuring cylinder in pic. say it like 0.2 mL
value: 65 mL
